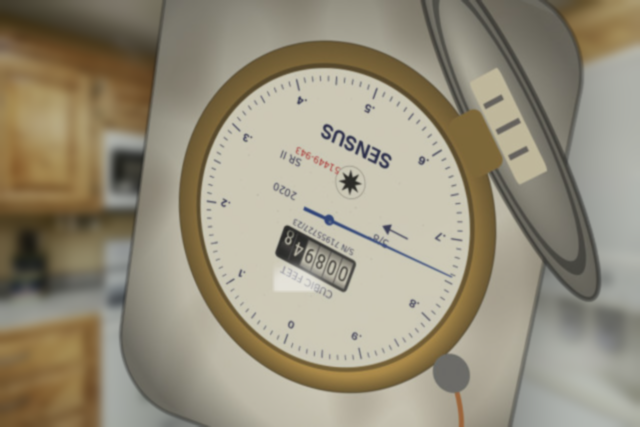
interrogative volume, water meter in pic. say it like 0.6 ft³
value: 8947.74 ft³
